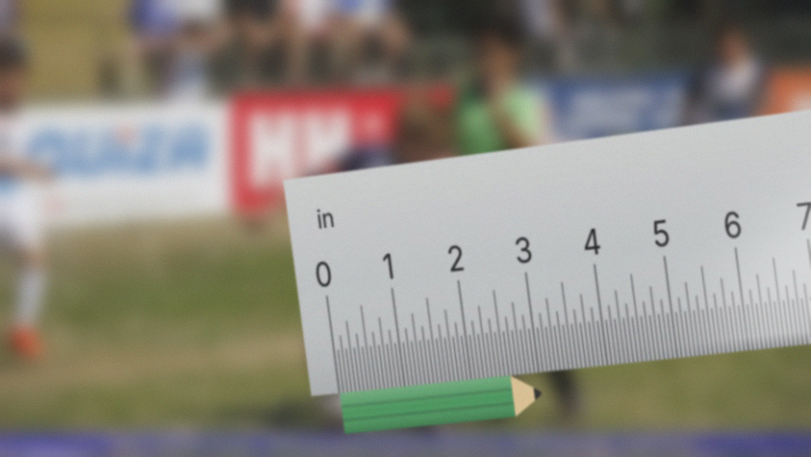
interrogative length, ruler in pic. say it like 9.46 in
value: 3 in
